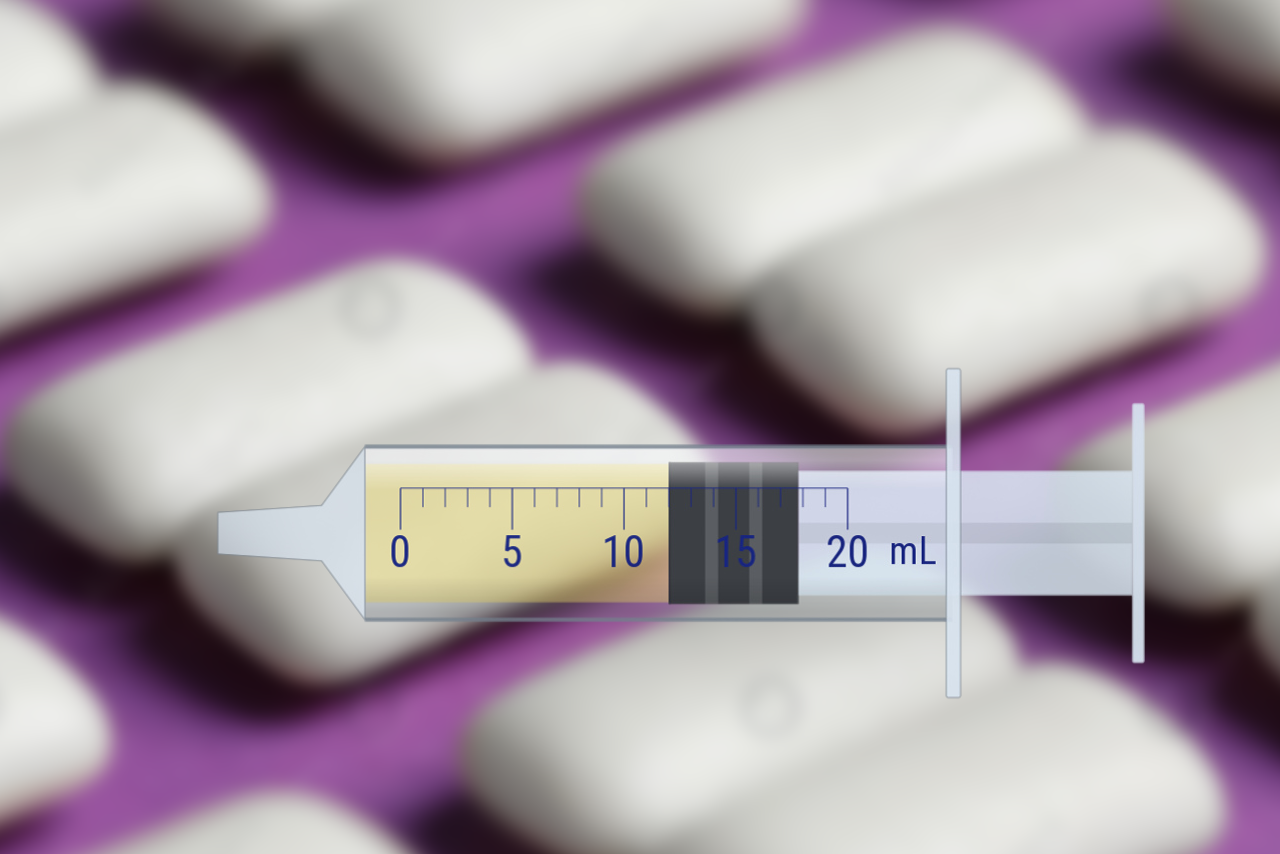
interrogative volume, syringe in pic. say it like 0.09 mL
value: 12 mL
